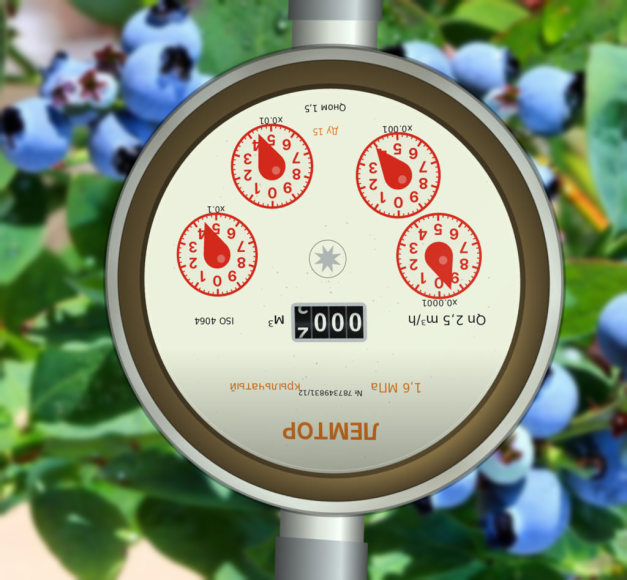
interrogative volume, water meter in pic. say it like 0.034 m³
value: 2.4439 m³
